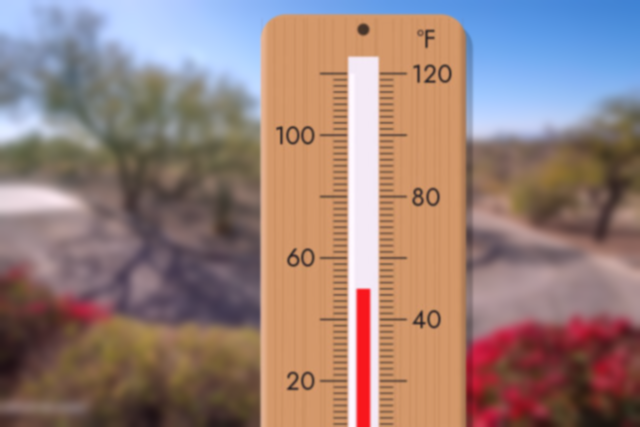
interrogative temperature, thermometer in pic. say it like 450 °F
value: 50 °F
